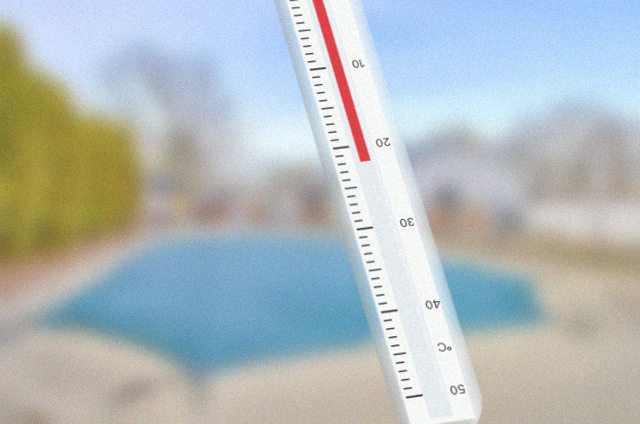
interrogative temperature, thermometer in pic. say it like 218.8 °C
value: 22 °C
